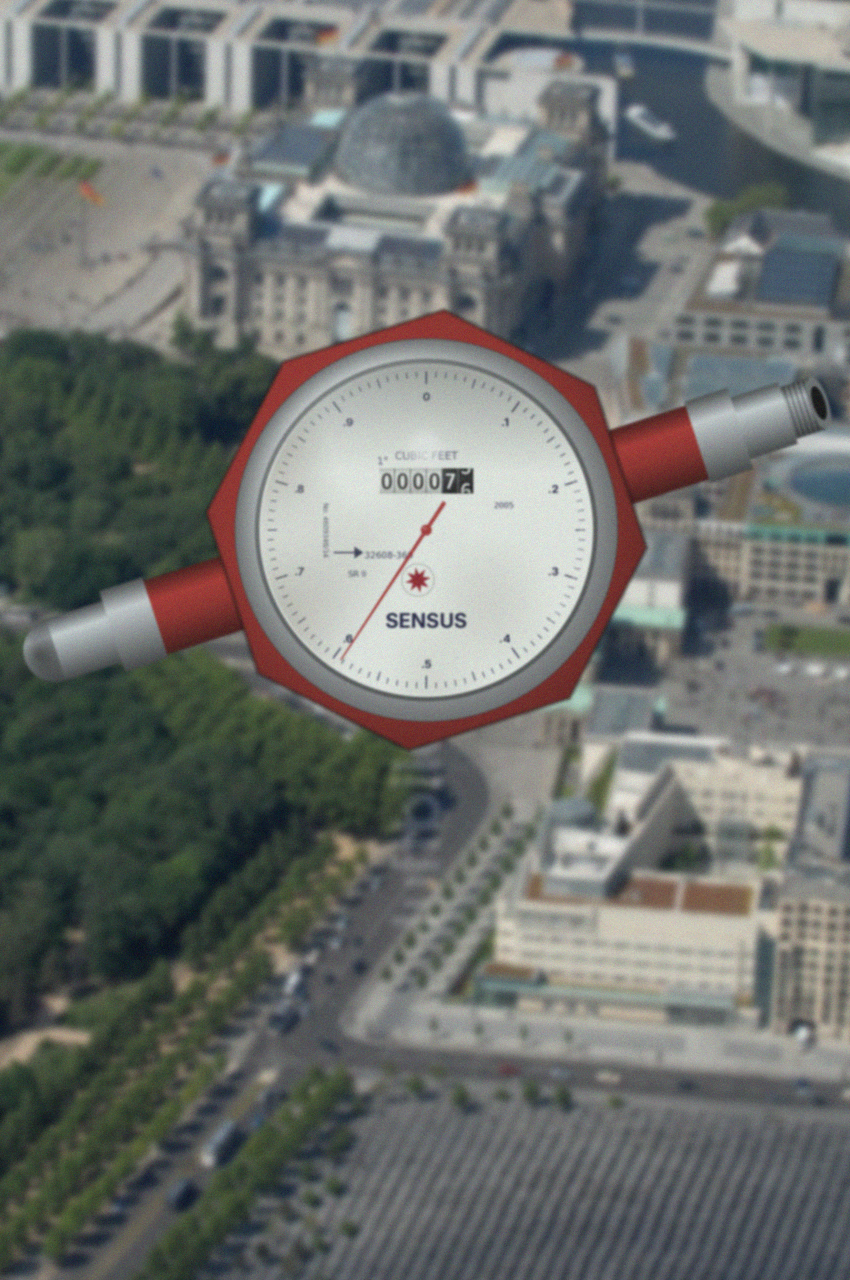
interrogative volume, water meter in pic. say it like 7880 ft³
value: 75.59 ft³
